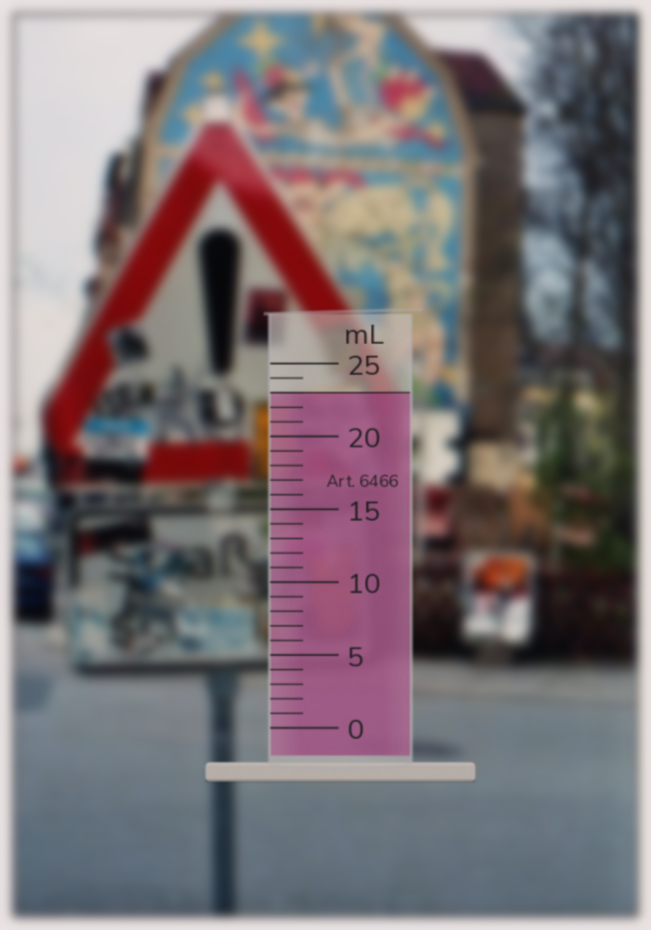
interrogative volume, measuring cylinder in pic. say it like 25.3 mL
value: 23 mL
